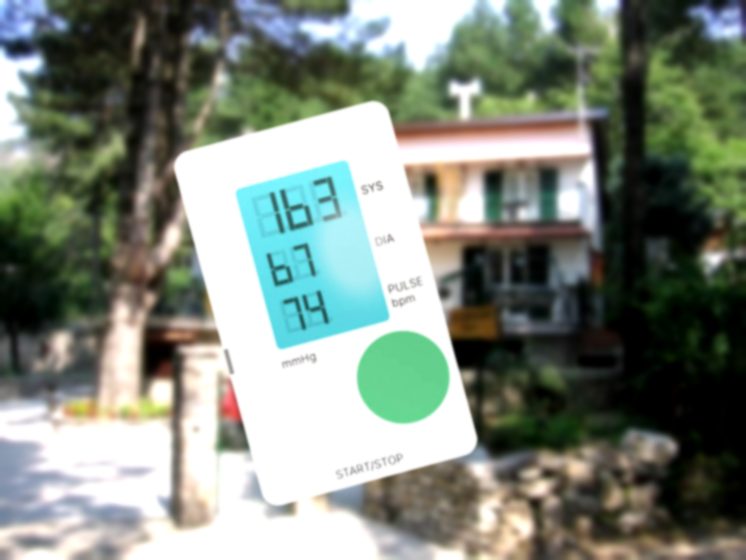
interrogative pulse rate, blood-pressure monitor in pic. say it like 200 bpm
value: 74 bpm
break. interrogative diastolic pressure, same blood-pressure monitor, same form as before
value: 67 mmHg
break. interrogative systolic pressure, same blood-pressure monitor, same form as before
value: 163 mmHg
